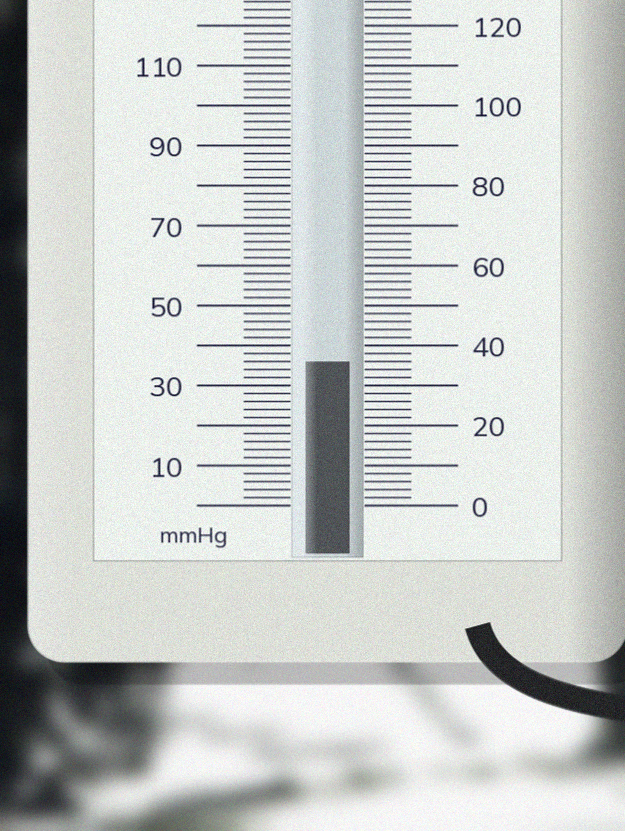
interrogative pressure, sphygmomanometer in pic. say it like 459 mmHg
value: 36 mmHg
